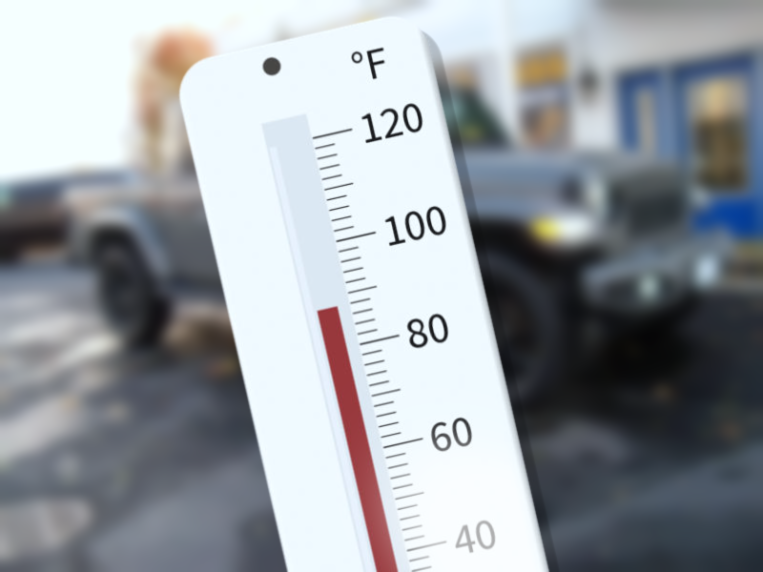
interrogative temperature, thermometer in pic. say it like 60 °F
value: 88 °F
